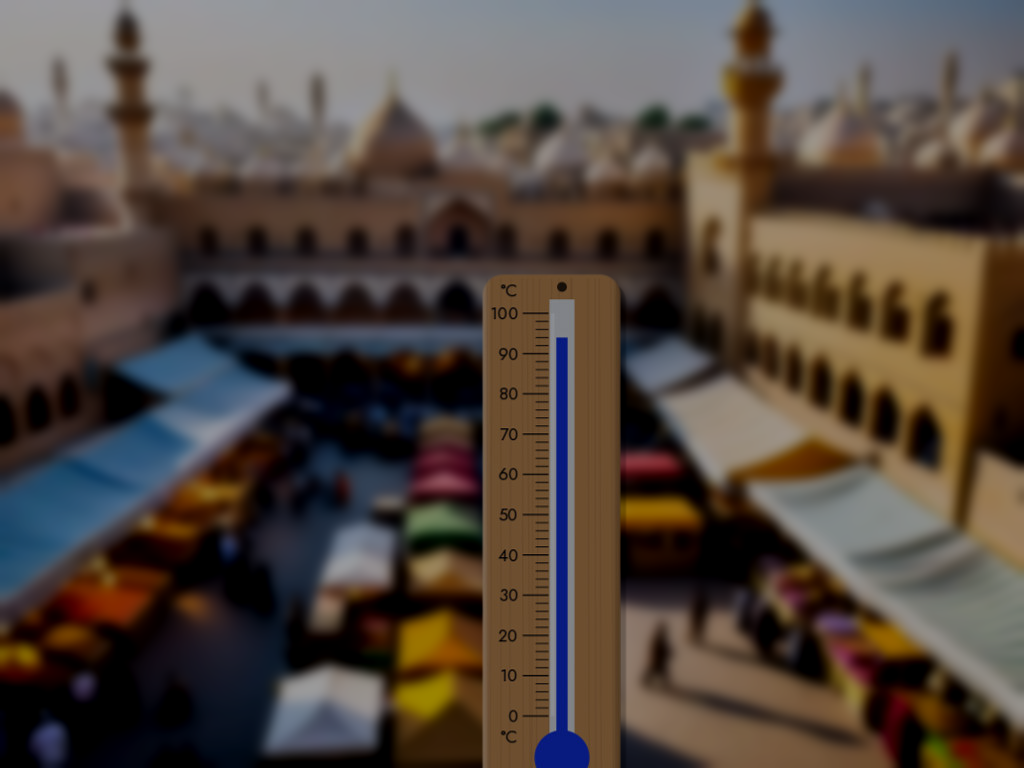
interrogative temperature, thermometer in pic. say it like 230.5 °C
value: 94 °C
